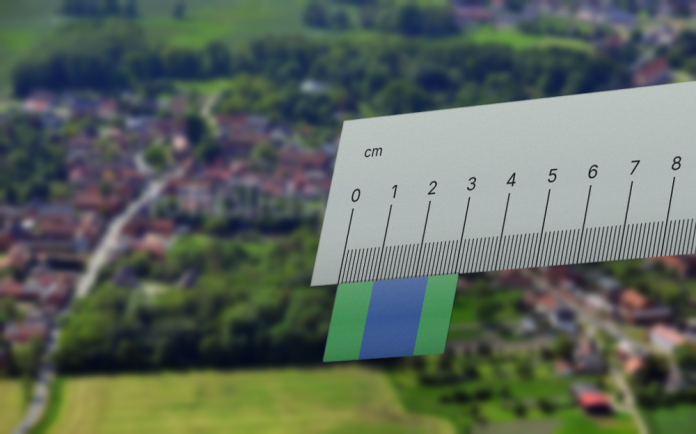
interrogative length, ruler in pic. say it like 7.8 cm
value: 3.1 cm
